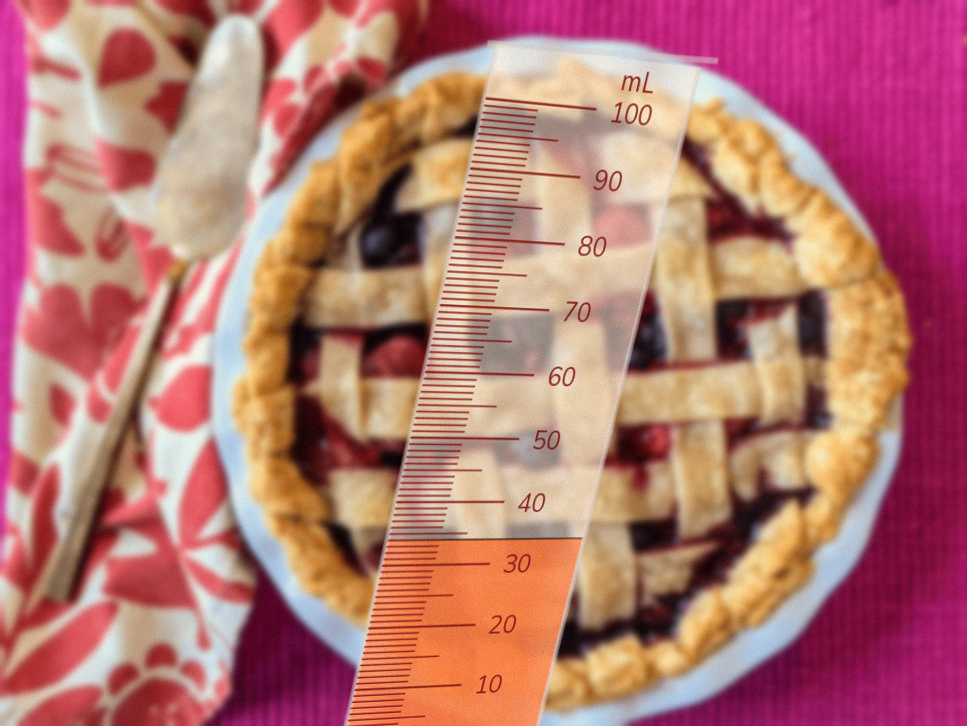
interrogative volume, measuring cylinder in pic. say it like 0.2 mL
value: 34 mL
